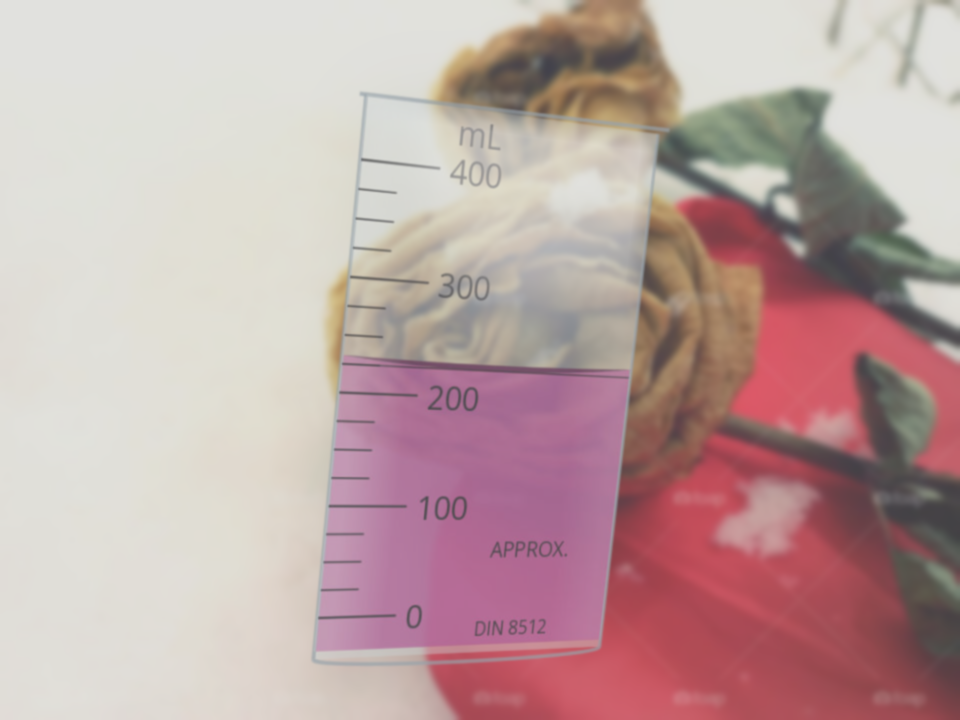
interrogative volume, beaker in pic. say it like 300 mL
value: 225 mL
